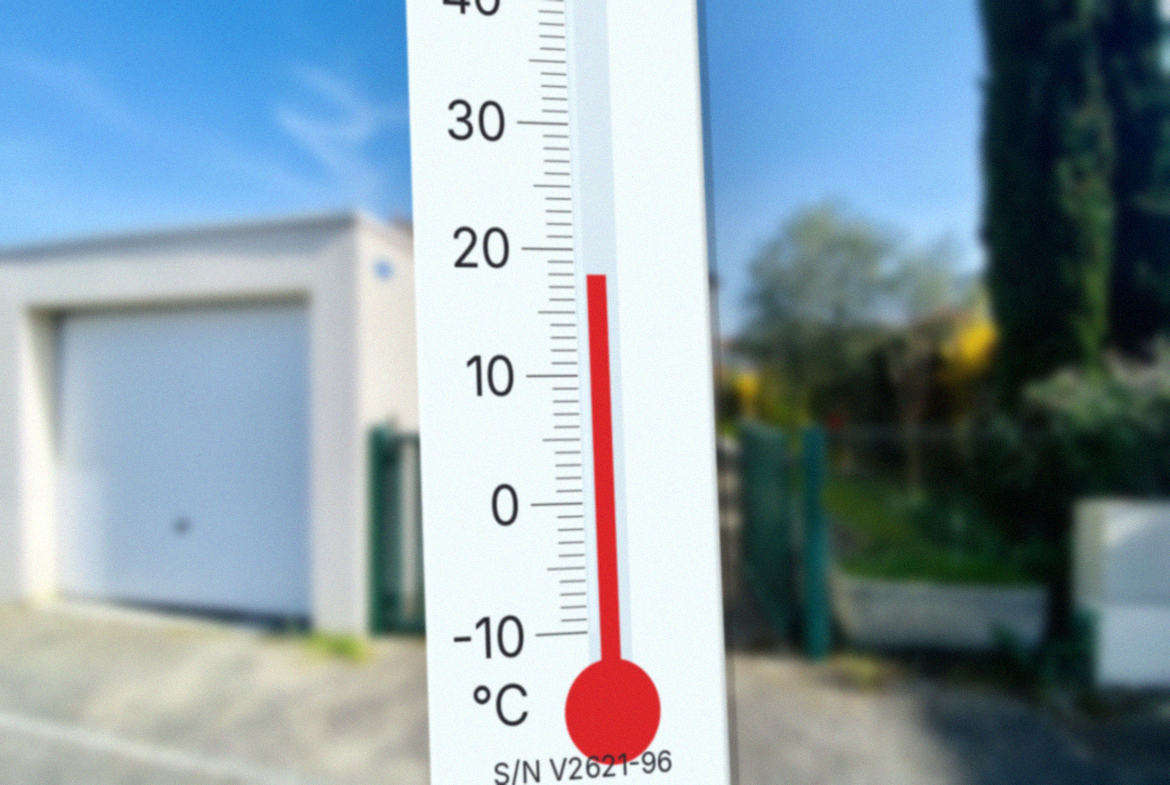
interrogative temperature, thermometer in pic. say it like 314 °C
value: 18 °C
